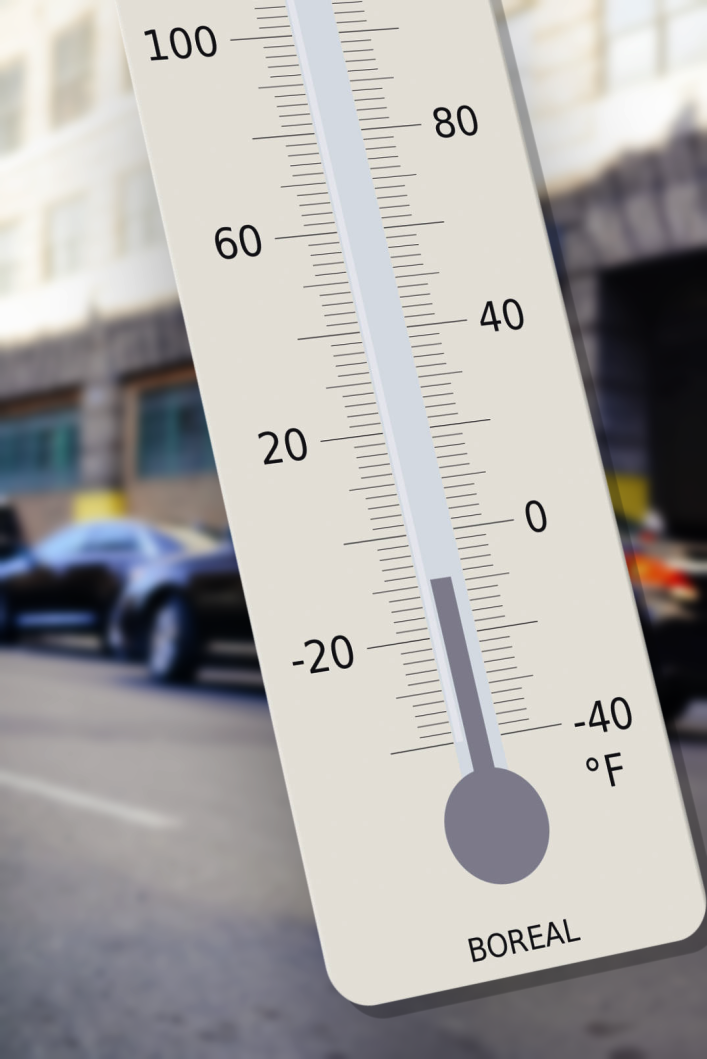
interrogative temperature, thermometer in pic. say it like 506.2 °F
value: -9 °F
